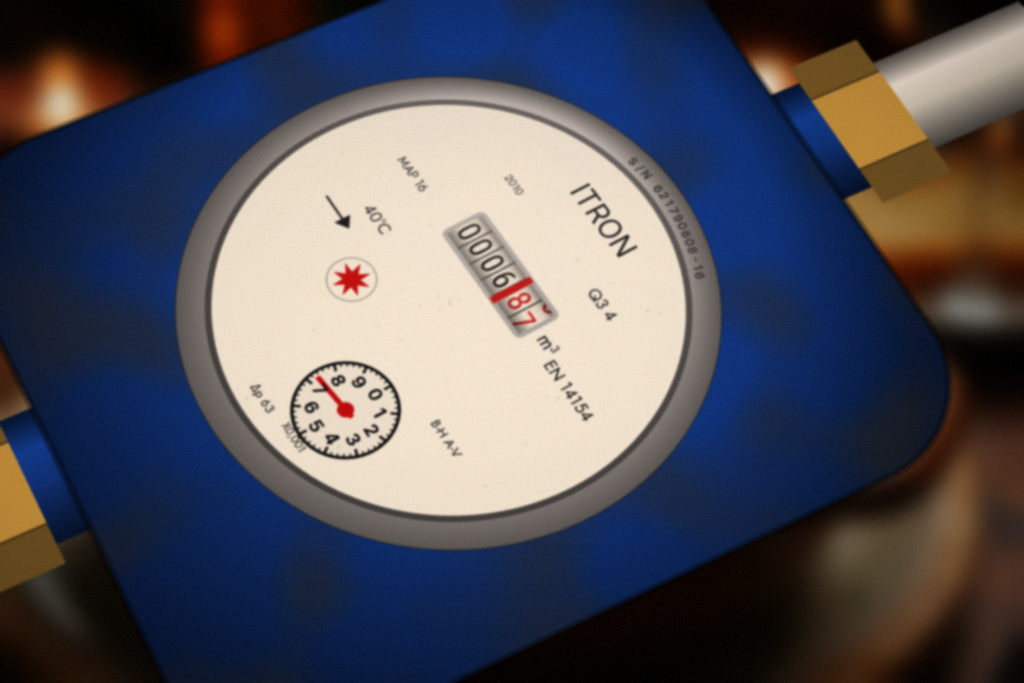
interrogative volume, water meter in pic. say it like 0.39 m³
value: 6.867 m³
